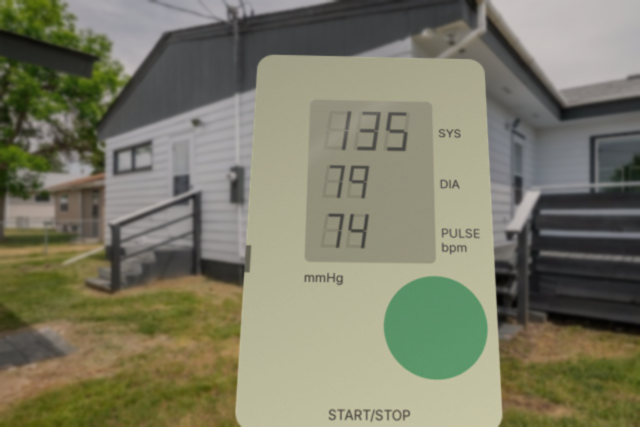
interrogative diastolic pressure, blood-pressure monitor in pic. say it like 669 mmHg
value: 79 mmHg
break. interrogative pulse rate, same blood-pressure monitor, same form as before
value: 74 bpm
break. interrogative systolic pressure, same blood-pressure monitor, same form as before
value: 135 mmHg
